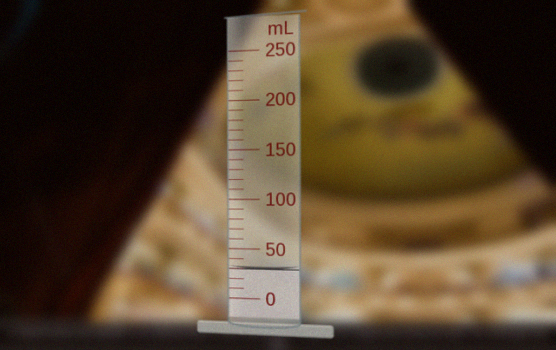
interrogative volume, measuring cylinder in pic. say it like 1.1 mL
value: 30 mL
